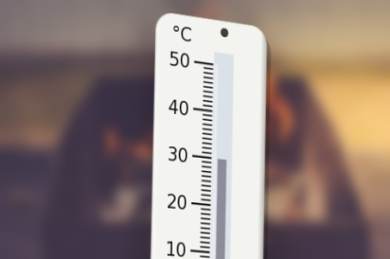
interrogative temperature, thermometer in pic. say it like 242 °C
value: 30 °C
